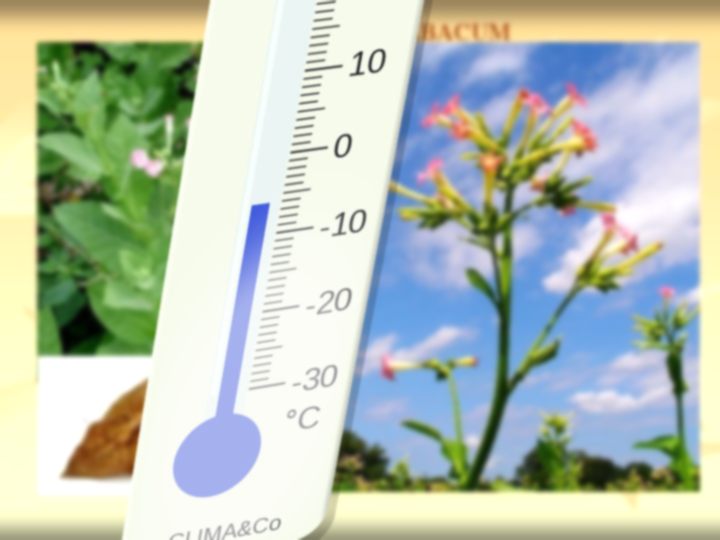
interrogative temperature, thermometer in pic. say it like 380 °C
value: -6 °C
